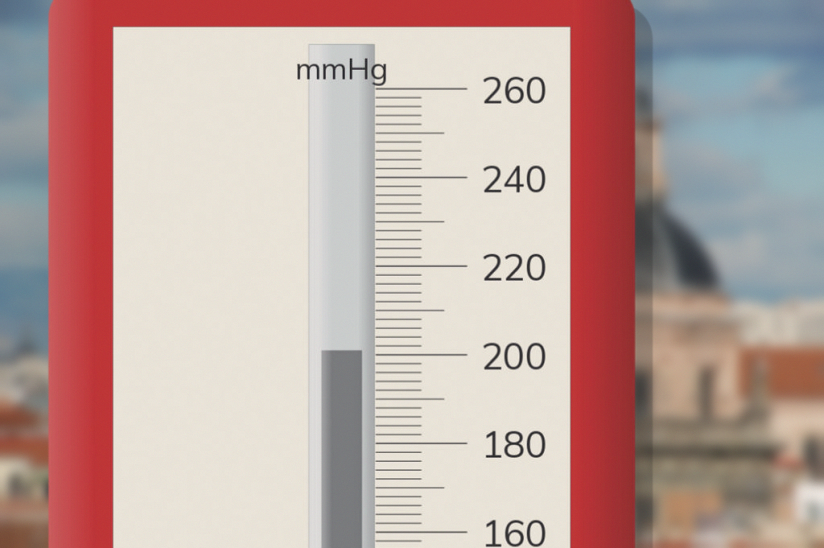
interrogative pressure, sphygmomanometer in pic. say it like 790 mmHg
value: 201 mmHg
